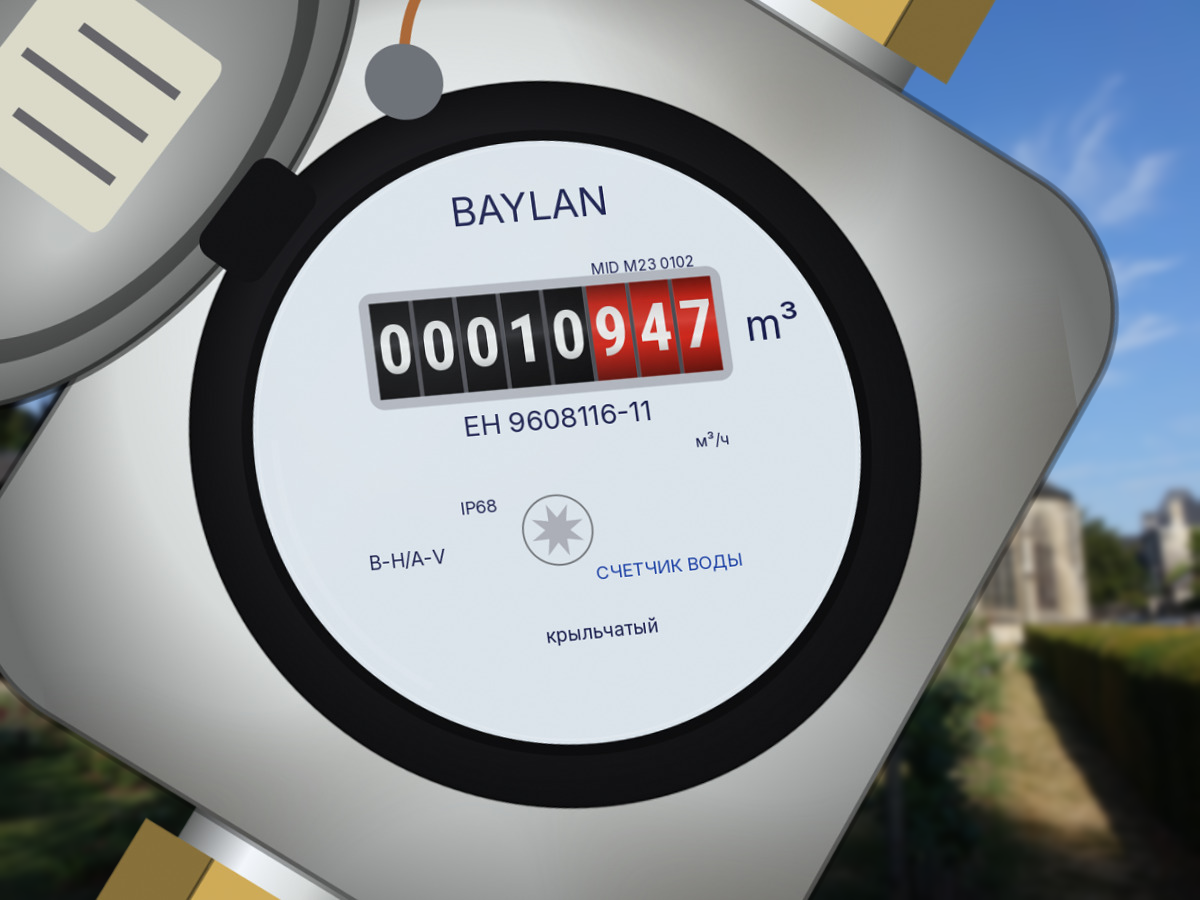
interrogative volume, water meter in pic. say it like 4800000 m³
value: 10.947 m³
